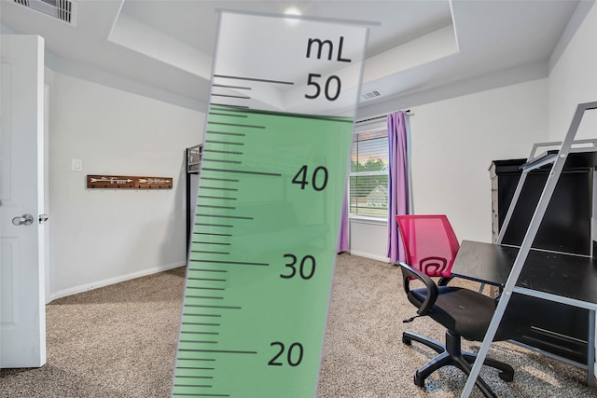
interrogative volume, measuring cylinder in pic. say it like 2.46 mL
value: 46.5 mL
